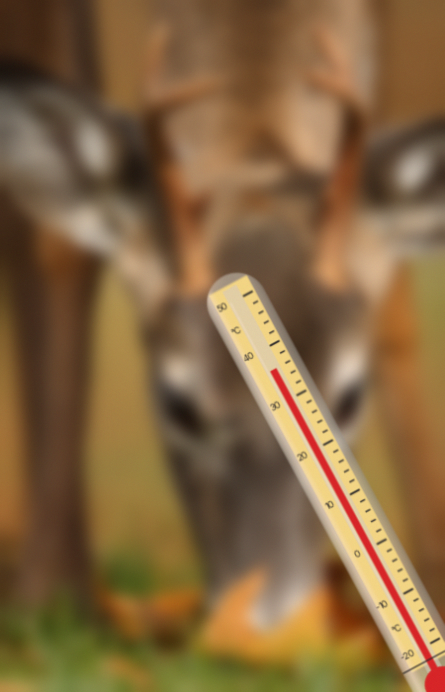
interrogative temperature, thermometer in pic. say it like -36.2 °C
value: 36 °C
